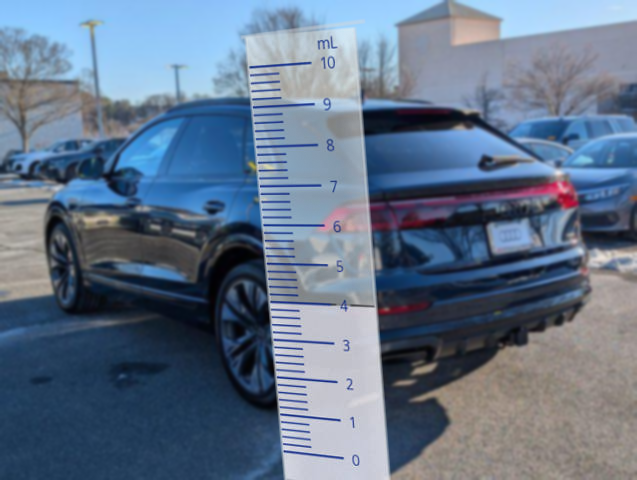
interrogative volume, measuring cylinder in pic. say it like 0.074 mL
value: 4 mL
